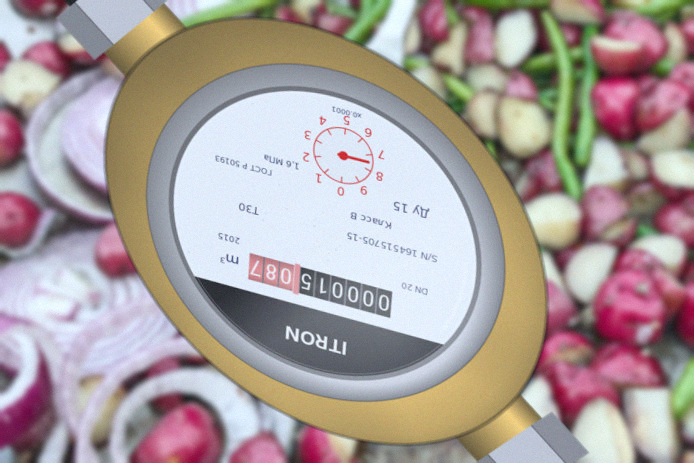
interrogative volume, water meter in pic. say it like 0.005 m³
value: 15.0877 m³
